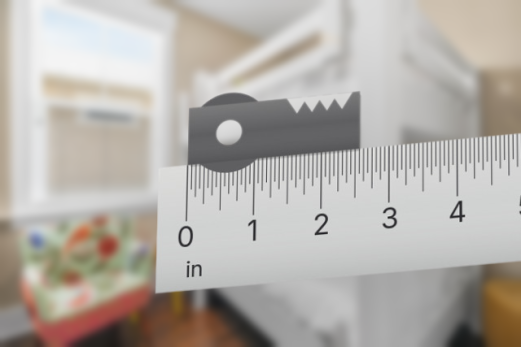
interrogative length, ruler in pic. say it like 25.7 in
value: 2.5625 in
